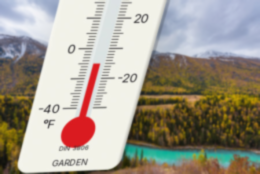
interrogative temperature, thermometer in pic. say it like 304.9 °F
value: -10 °F
